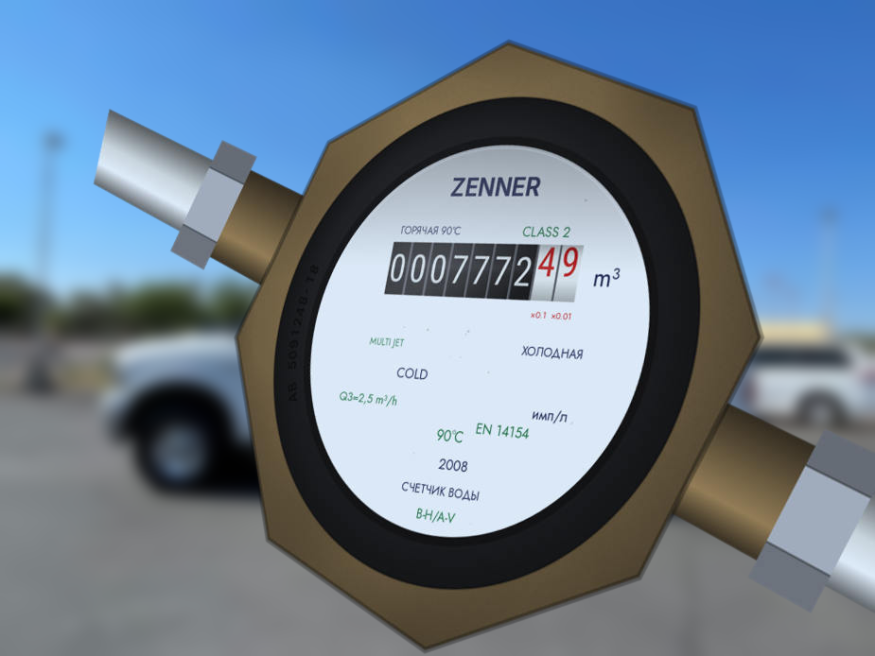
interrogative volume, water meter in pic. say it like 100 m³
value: 7772.49 m³
